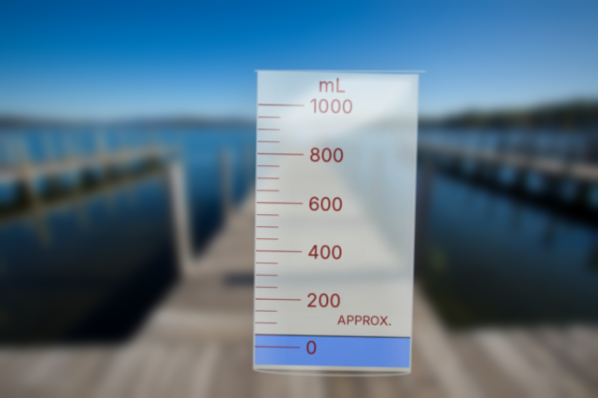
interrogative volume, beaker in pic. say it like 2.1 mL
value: 50 mL
